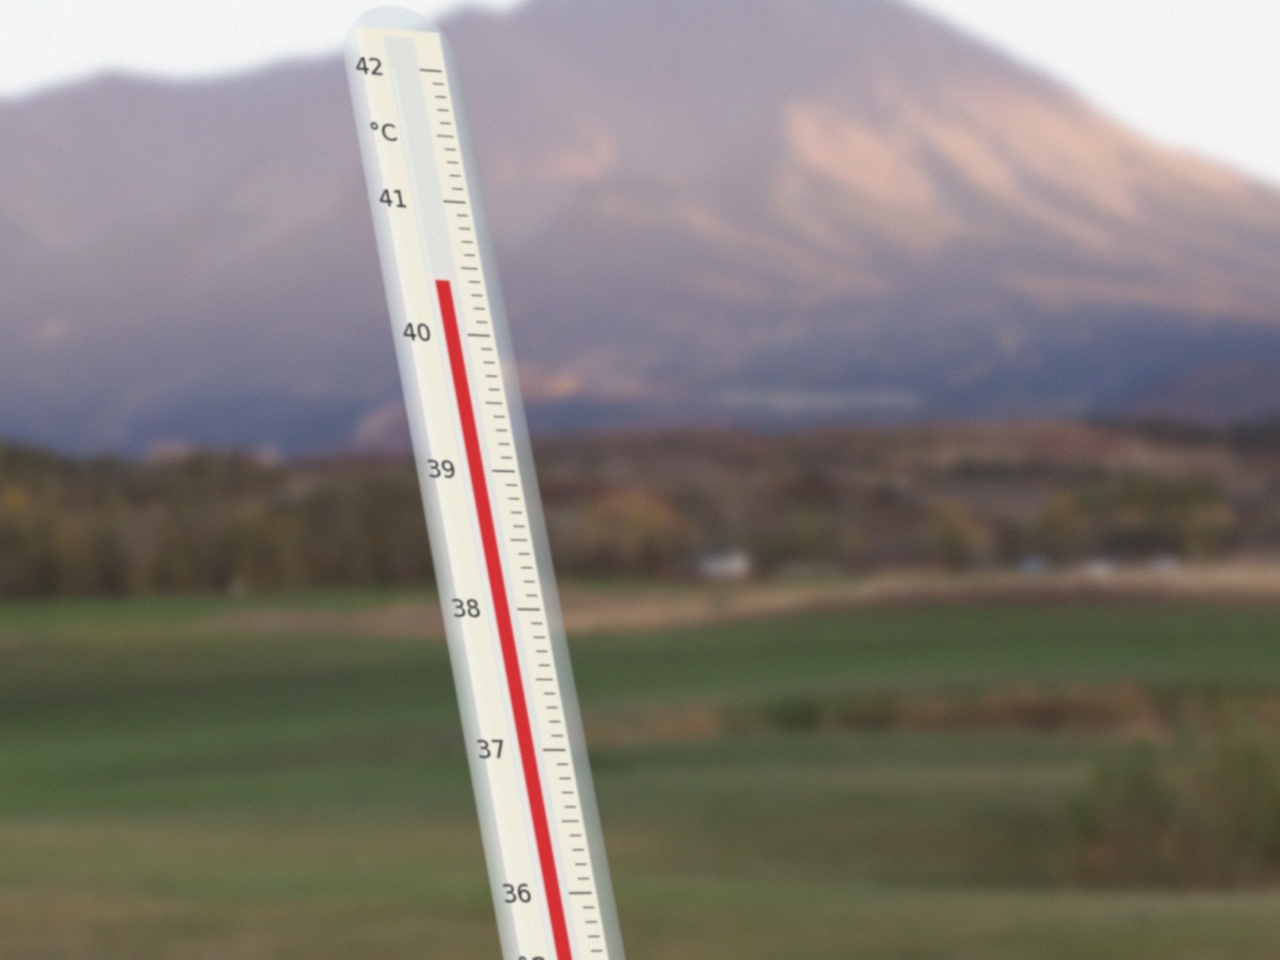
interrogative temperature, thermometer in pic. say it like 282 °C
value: 40.4 °C
